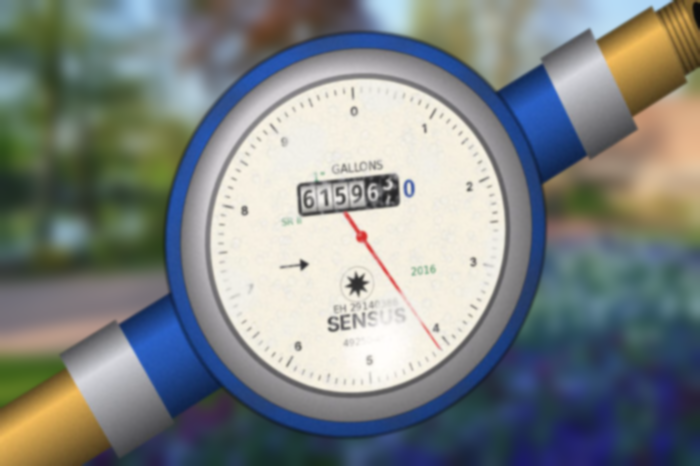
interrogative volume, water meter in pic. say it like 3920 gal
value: 6159634.1 gal
